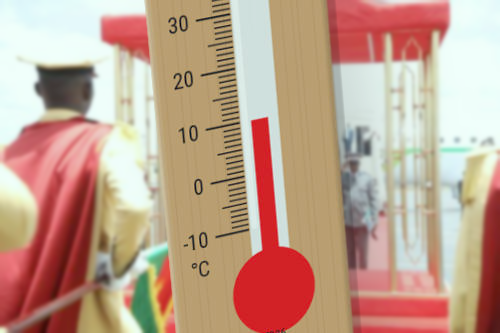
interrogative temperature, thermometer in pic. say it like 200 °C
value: 10 °C
